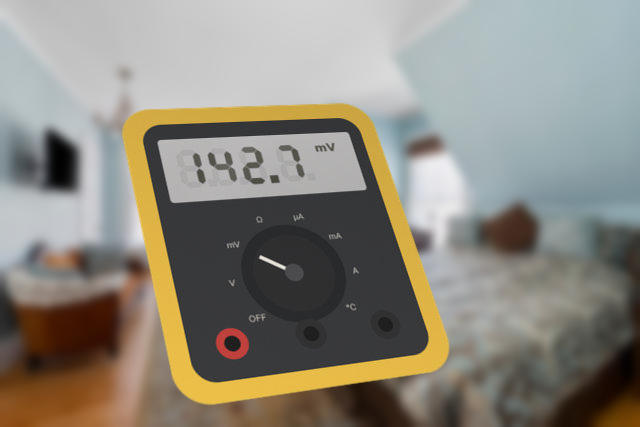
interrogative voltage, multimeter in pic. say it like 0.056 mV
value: 142.7 mV
